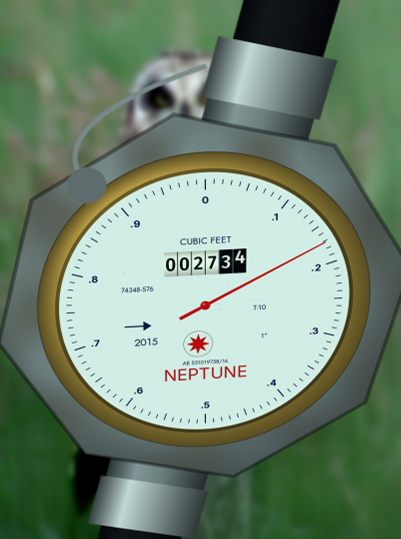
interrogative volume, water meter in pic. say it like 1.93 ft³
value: 2734.17 ft³
